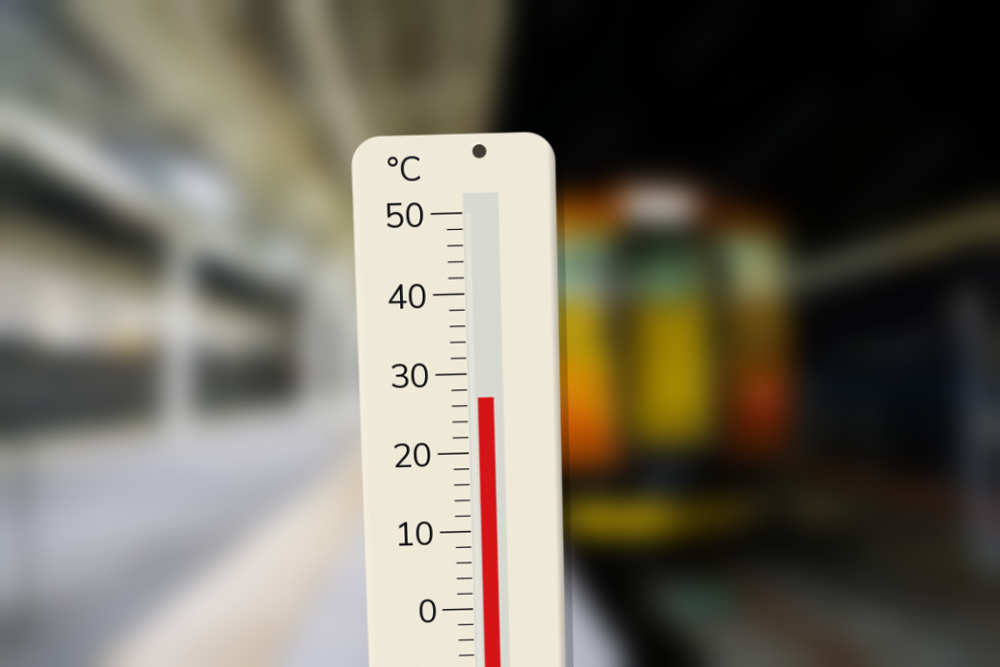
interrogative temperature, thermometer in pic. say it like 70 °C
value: 27 °C
